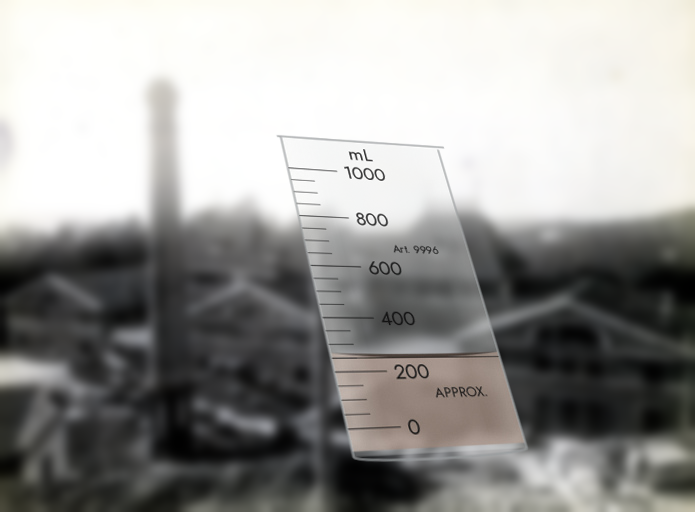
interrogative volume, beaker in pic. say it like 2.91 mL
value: 250 mL
